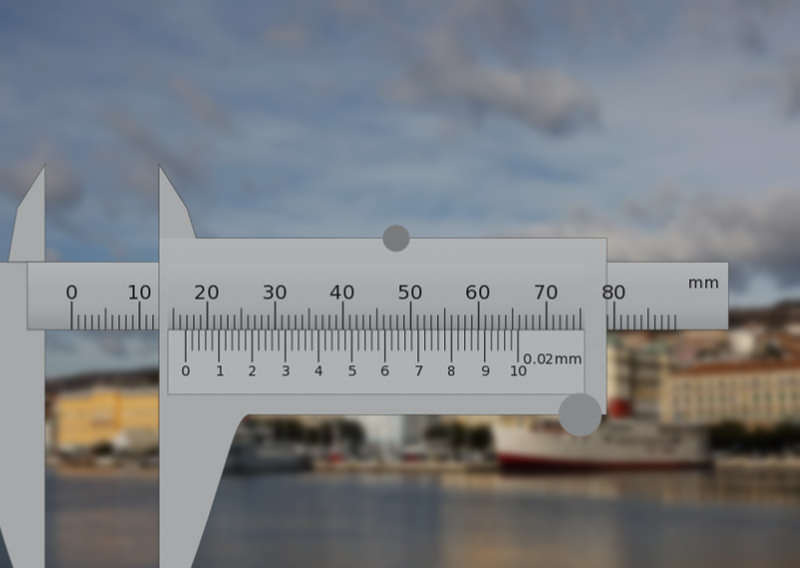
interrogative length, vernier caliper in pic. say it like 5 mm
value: 16.8 mm
